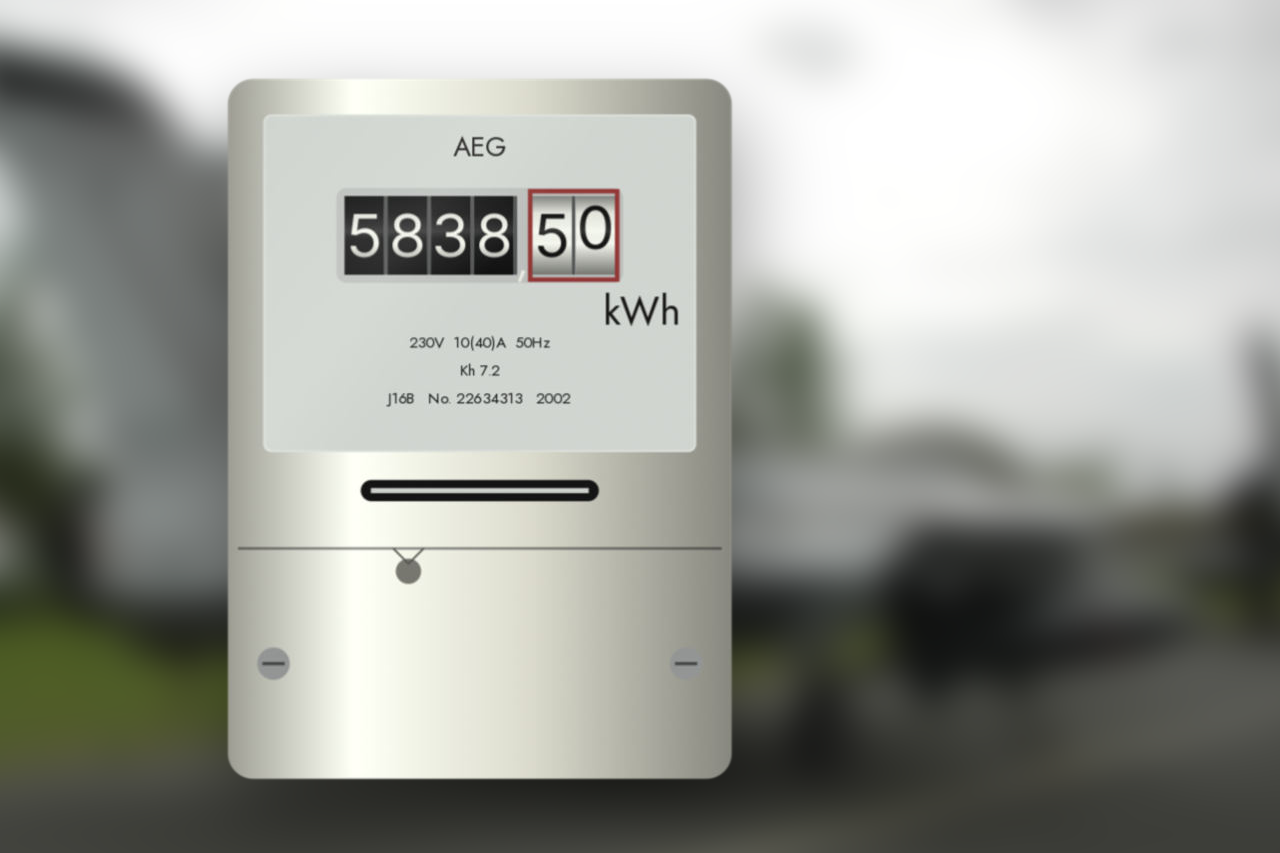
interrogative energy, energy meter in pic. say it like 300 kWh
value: 5838.50 kWh
